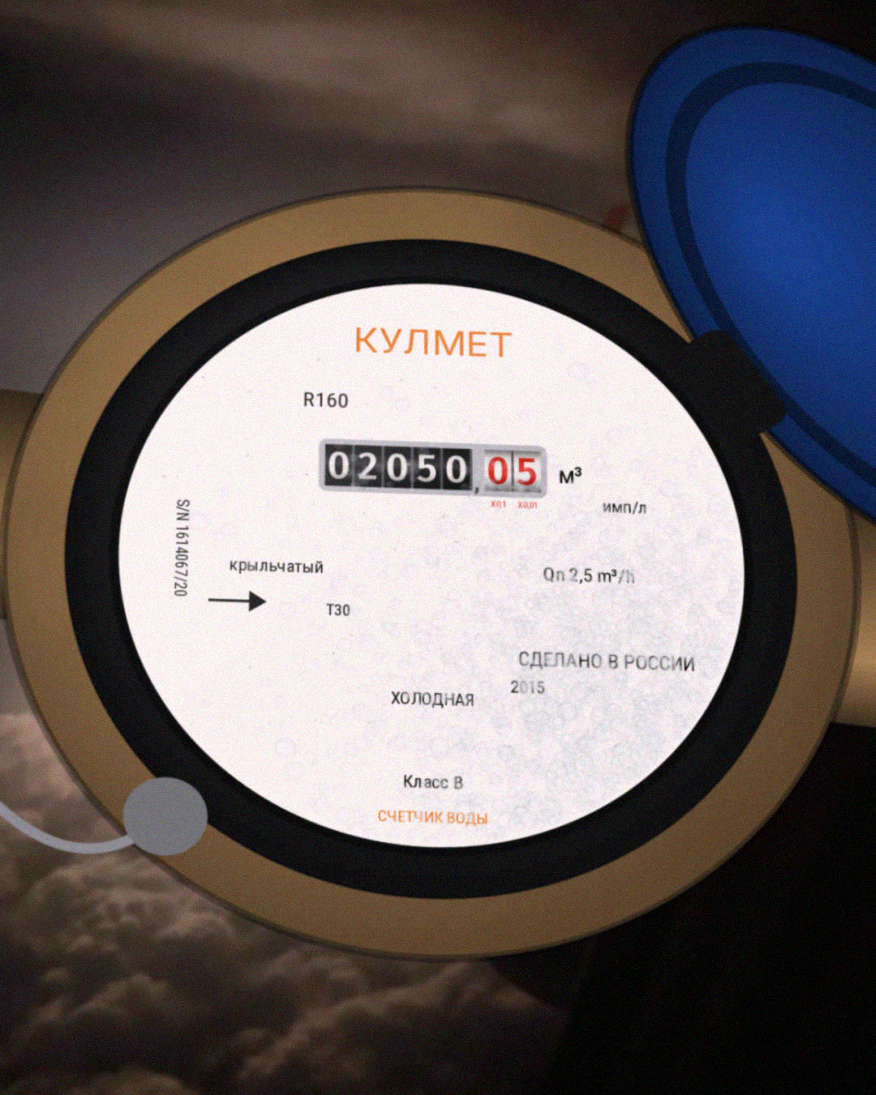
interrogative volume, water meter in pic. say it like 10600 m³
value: 2050.05 m³
